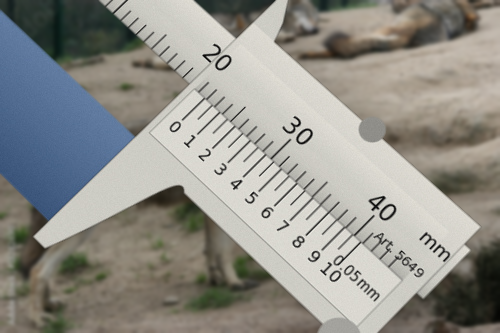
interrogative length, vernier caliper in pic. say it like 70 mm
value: 21.8 mm
